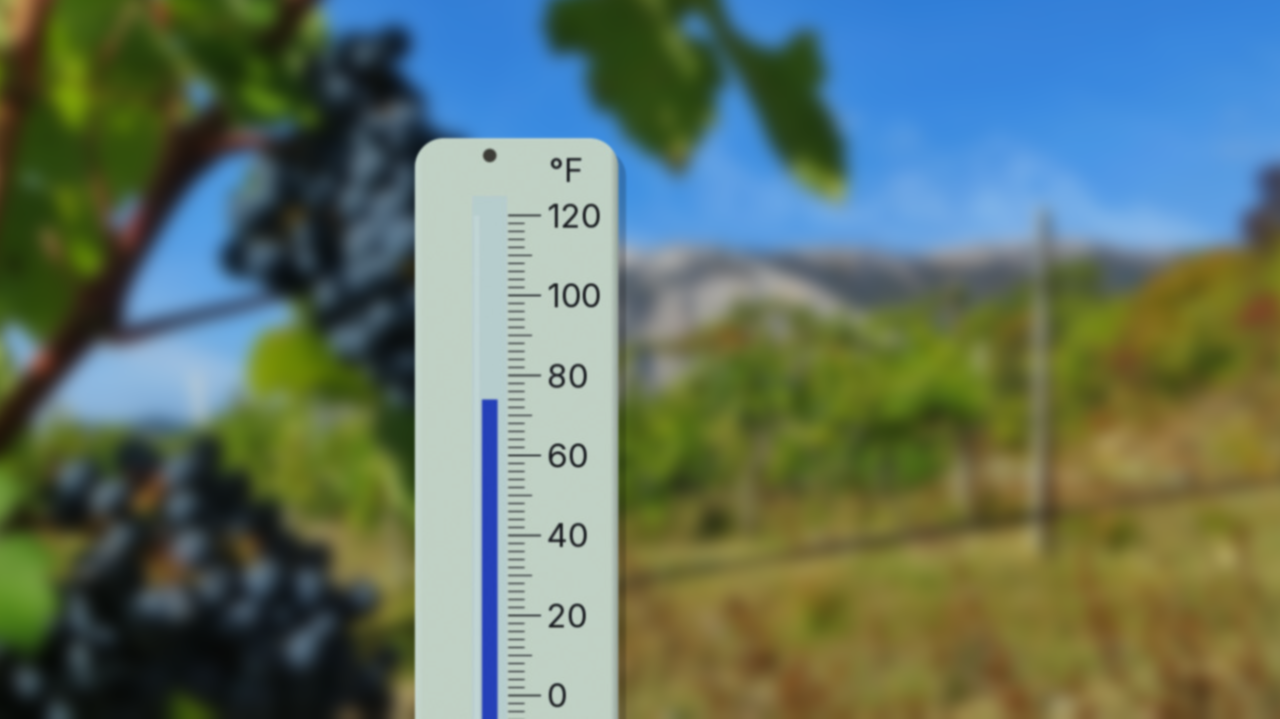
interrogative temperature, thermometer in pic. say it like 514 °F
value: 74 °F
